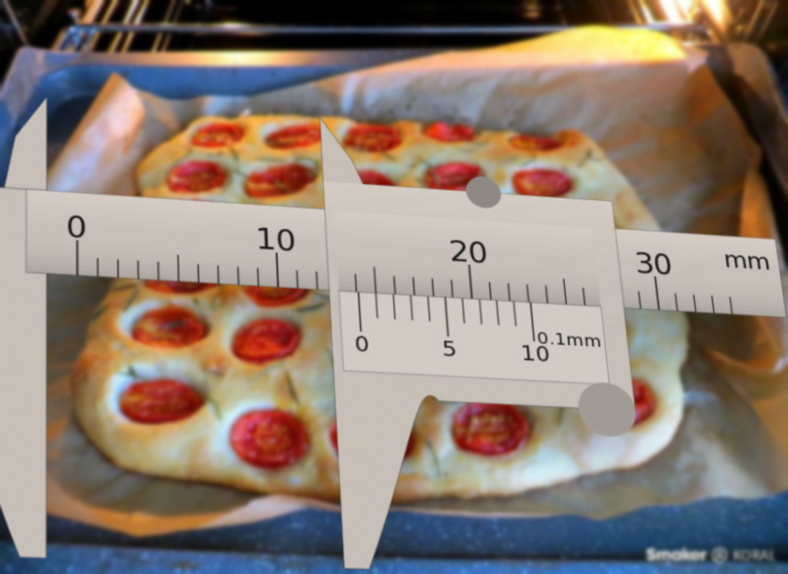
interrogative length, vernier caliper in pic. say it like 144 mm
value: 14.1 mm
